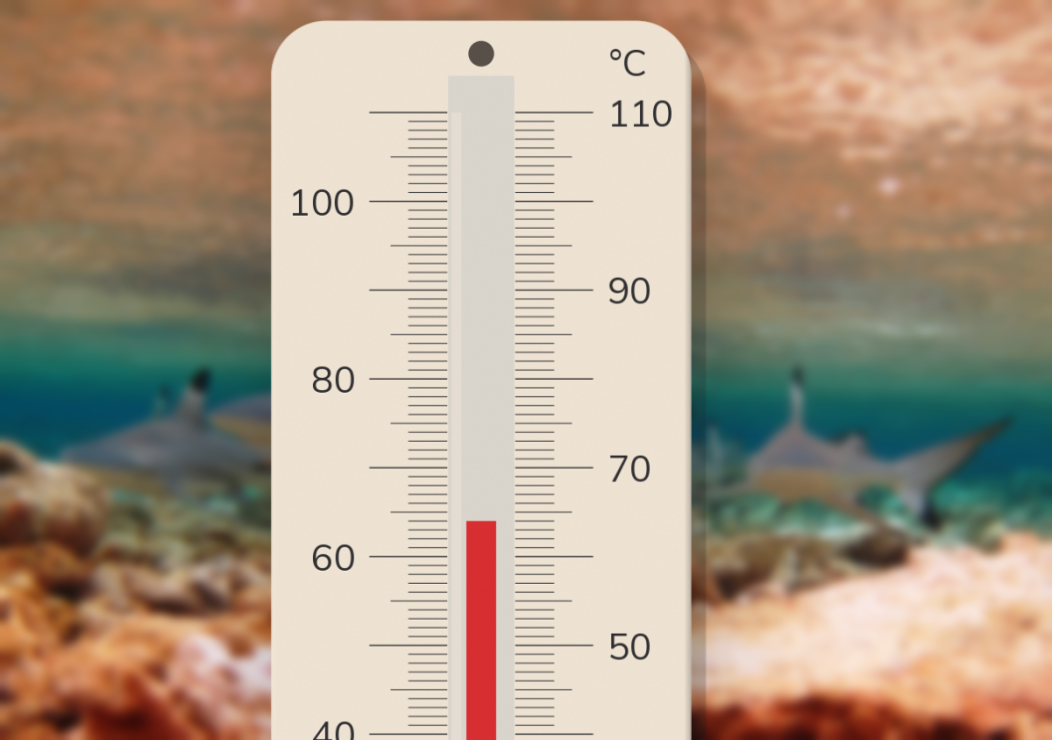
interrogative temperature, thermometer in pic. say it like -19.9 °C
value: 64 °C
